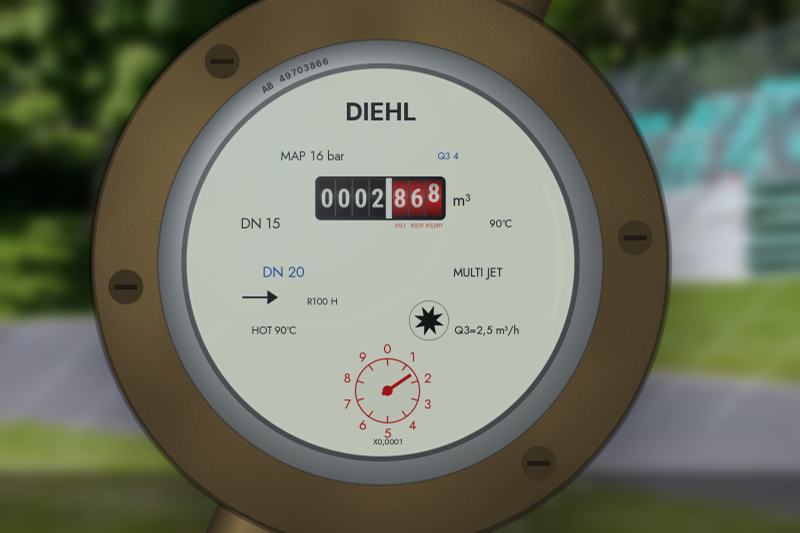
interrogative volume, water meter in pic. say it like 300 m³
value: 2.8681 m³
